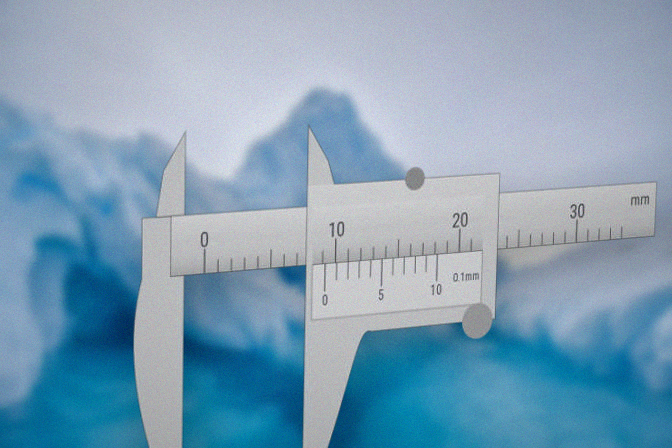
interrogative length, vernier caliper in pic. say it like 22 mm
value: 9.2 mm
